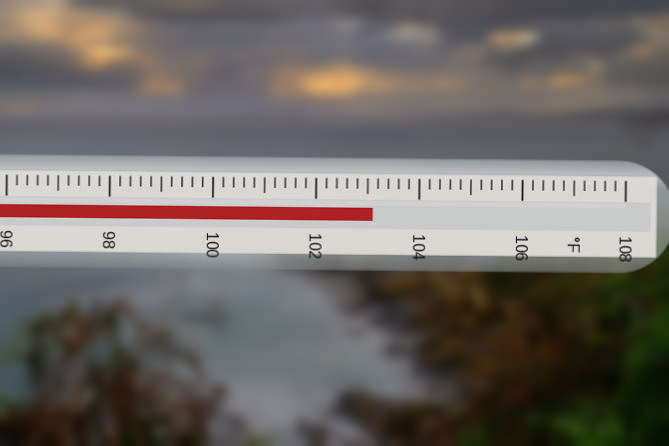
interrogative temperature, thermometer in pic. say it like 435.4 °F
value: 103.1 °F
